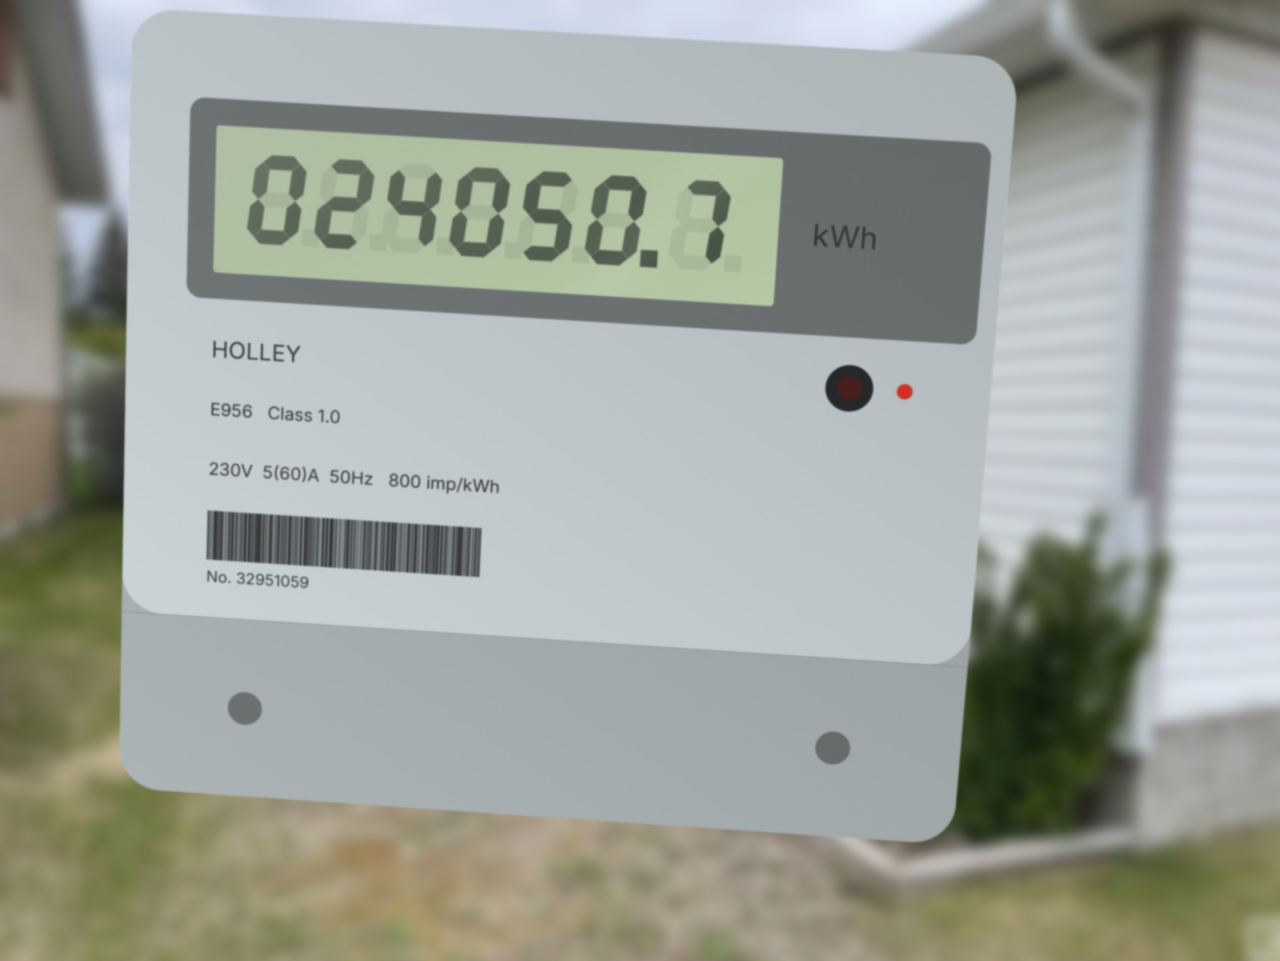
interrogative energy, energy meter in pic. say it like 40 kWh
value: 24050.7 kWh
